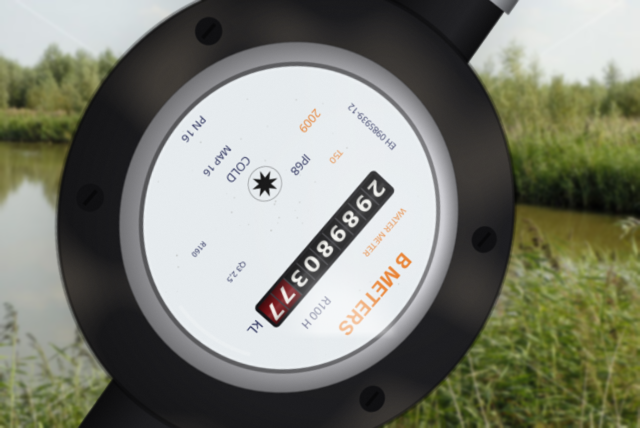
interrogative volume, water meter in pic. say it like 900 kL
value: 2989803.77 kL
